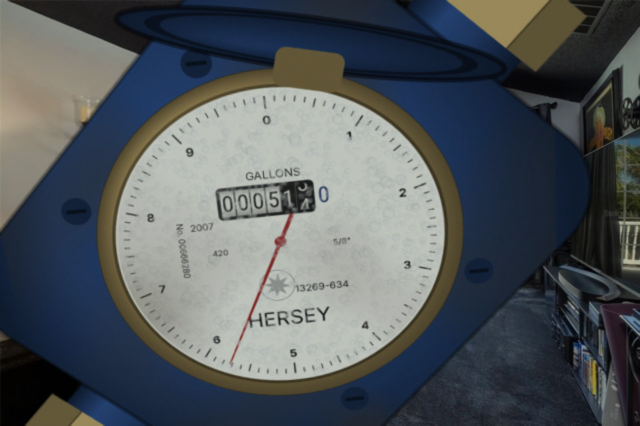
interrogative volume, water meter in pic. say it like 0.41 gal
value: 5135.7 gal
